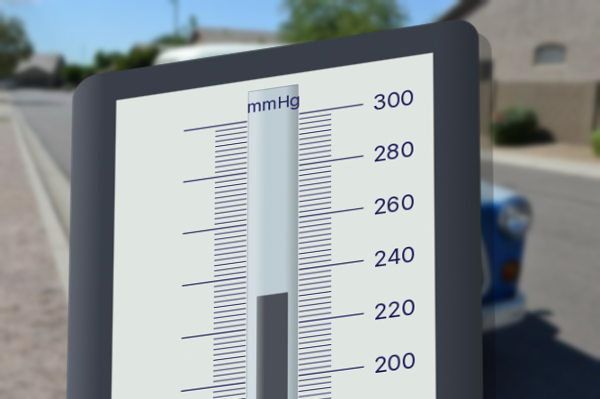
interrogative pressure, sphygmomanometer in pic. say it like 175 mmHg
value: 232 mmHg
